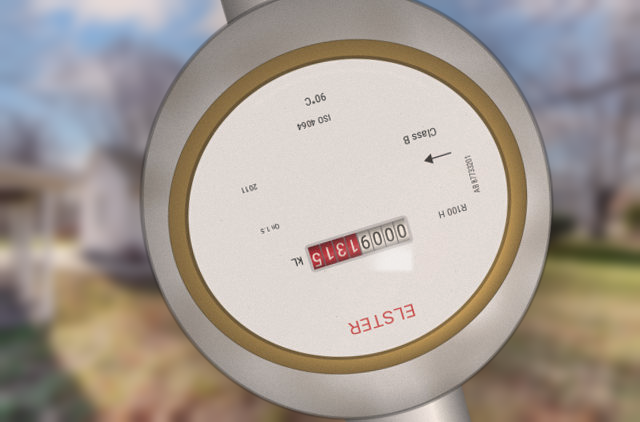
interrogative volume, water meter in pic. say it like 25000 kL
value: 9.1315 kL
